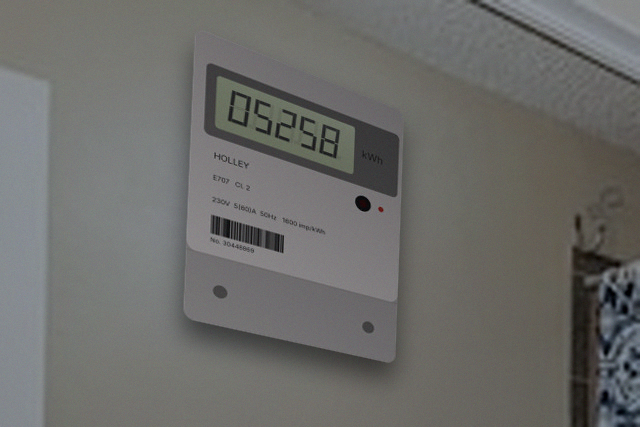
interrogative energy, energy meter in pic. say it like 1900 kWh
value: 5258 kWh
